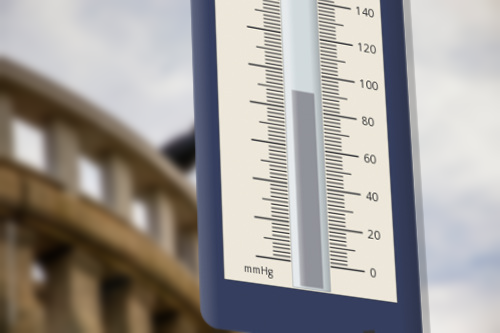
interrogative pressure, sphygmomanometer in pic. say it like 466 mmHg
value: 90 mmHg
